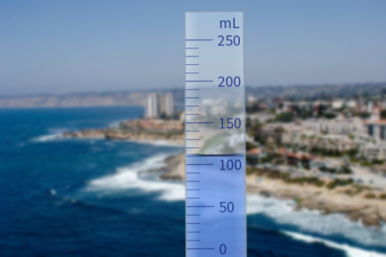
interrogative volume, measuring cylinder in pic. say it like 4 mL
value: 110 mL
